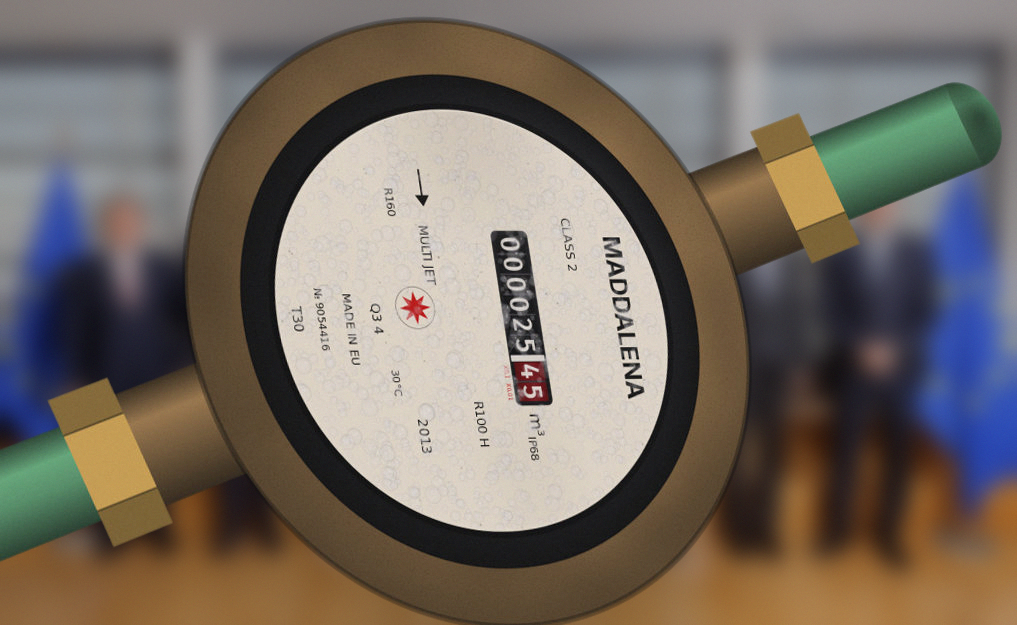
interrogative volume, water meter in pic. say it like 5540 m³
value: 25.45 m³
